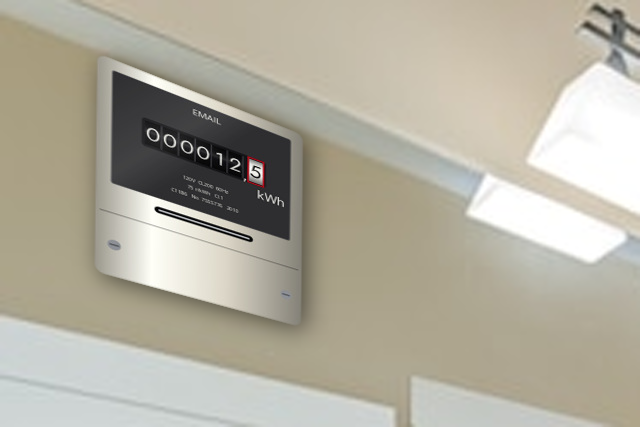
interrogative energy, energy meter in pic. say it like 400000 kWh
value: 12.5 kWh
